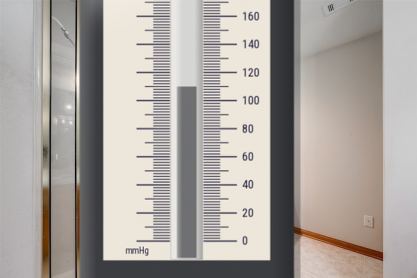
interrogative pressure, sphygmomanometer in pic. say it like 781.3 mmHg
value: 110 mmHg
